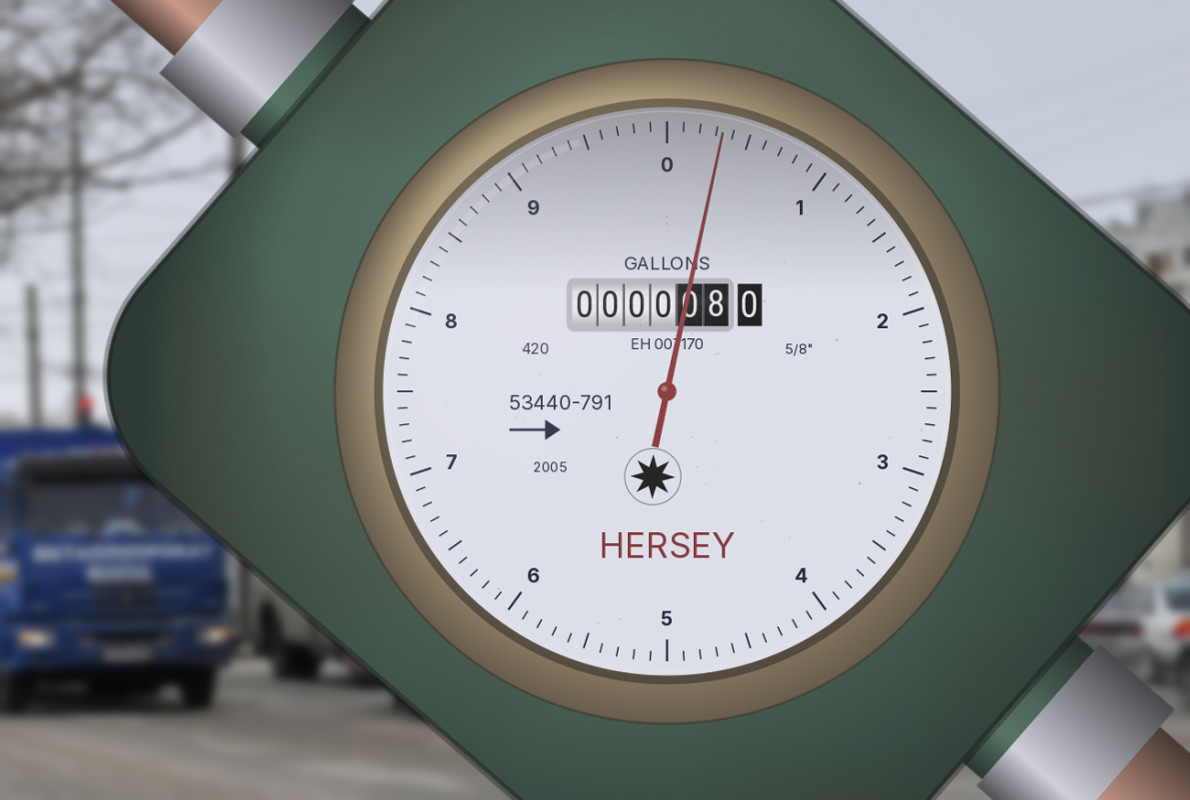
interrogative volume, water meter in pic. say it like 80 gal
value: 80.3 gal
